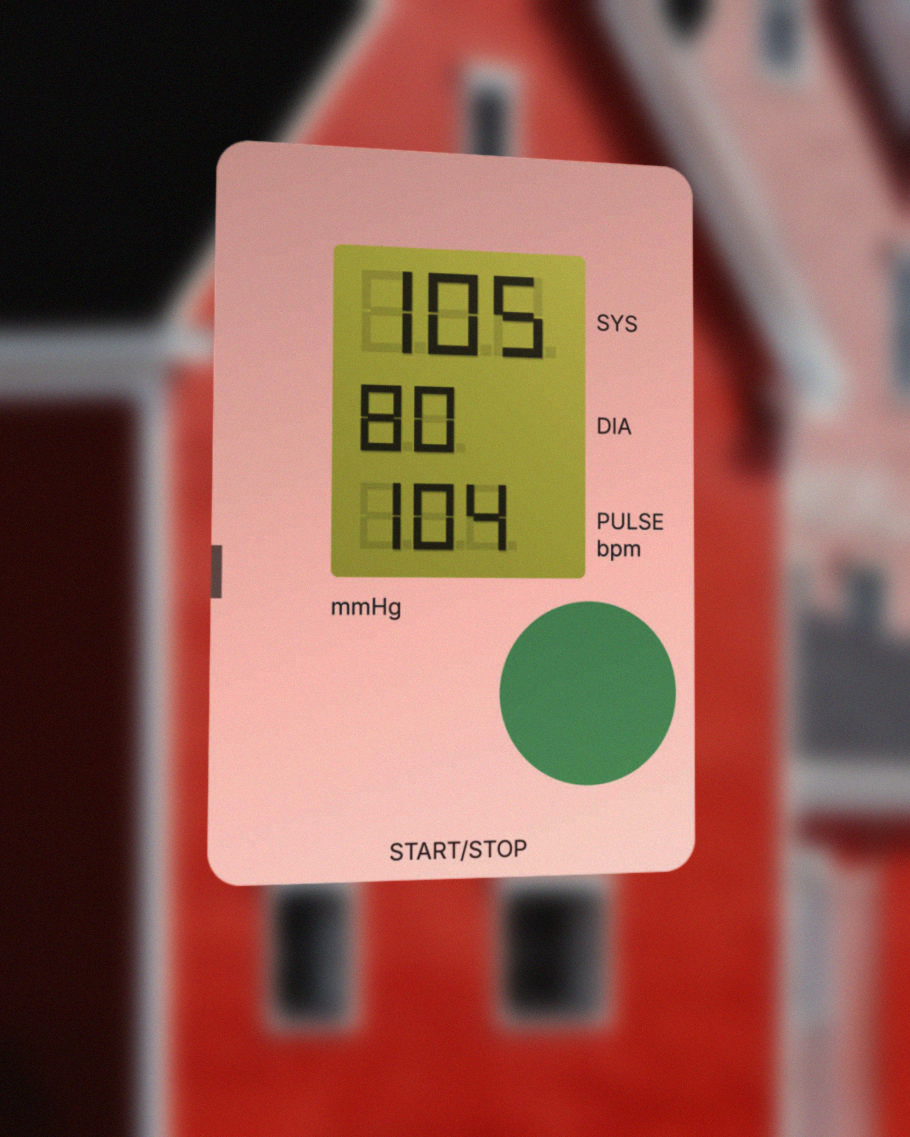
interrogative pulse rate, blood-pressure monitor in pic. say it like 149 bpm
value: 104 bpm
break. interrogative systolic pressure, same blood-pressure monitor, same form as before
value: 105 mmHg
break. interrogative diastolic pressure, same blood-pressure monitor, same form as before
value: 80 mmHg
